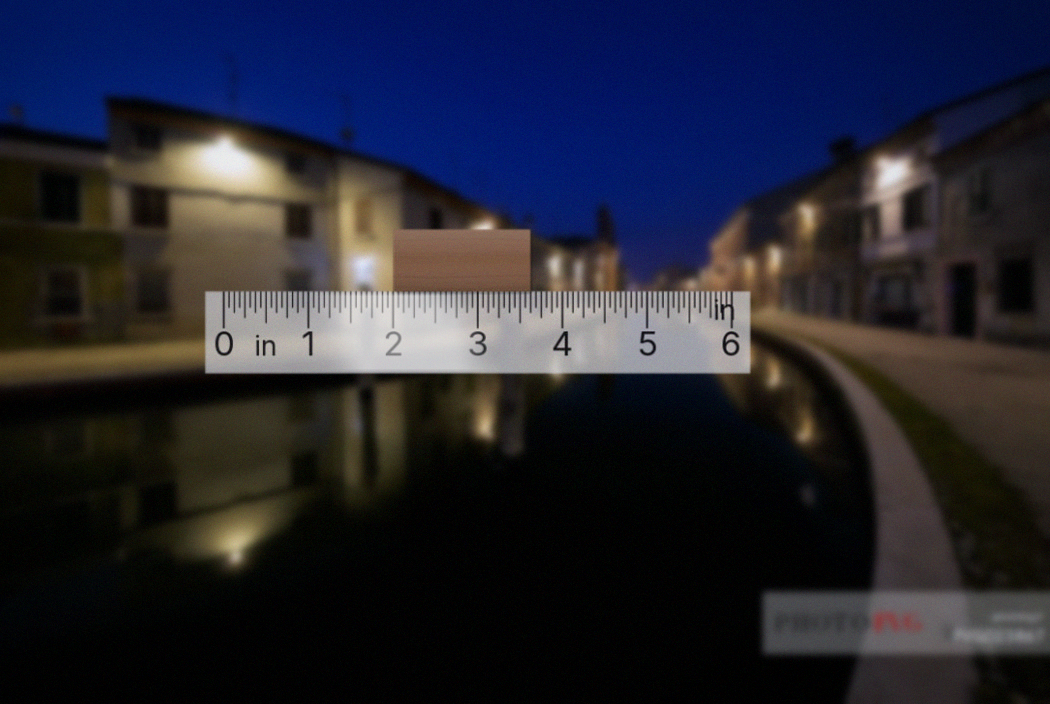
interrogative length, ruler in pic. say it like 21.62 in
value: 1.625 in
